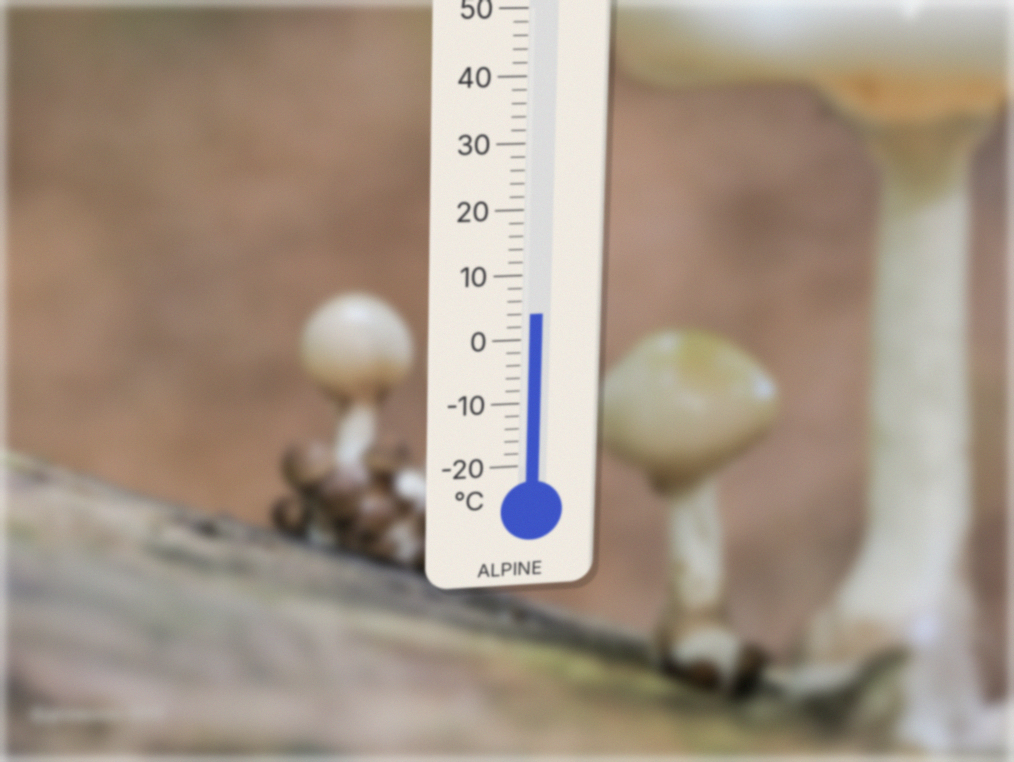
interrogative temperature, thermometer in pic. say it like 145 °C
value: 4 °C
